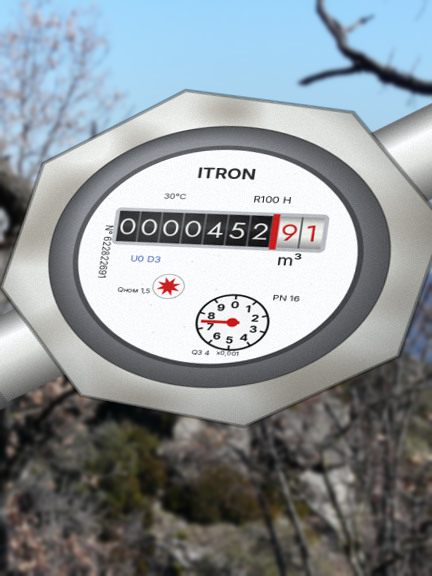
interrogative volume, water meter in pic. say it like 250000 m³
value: 452.917 m³
